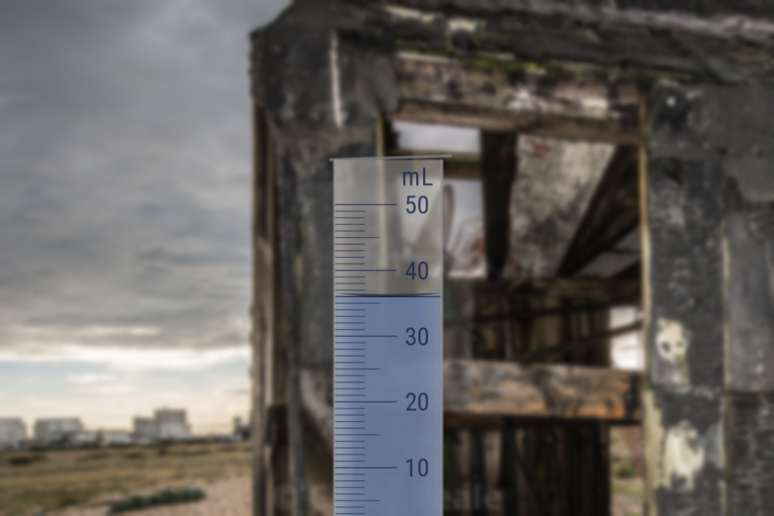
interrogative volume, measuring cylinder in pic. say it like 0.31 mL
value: 36 mL
